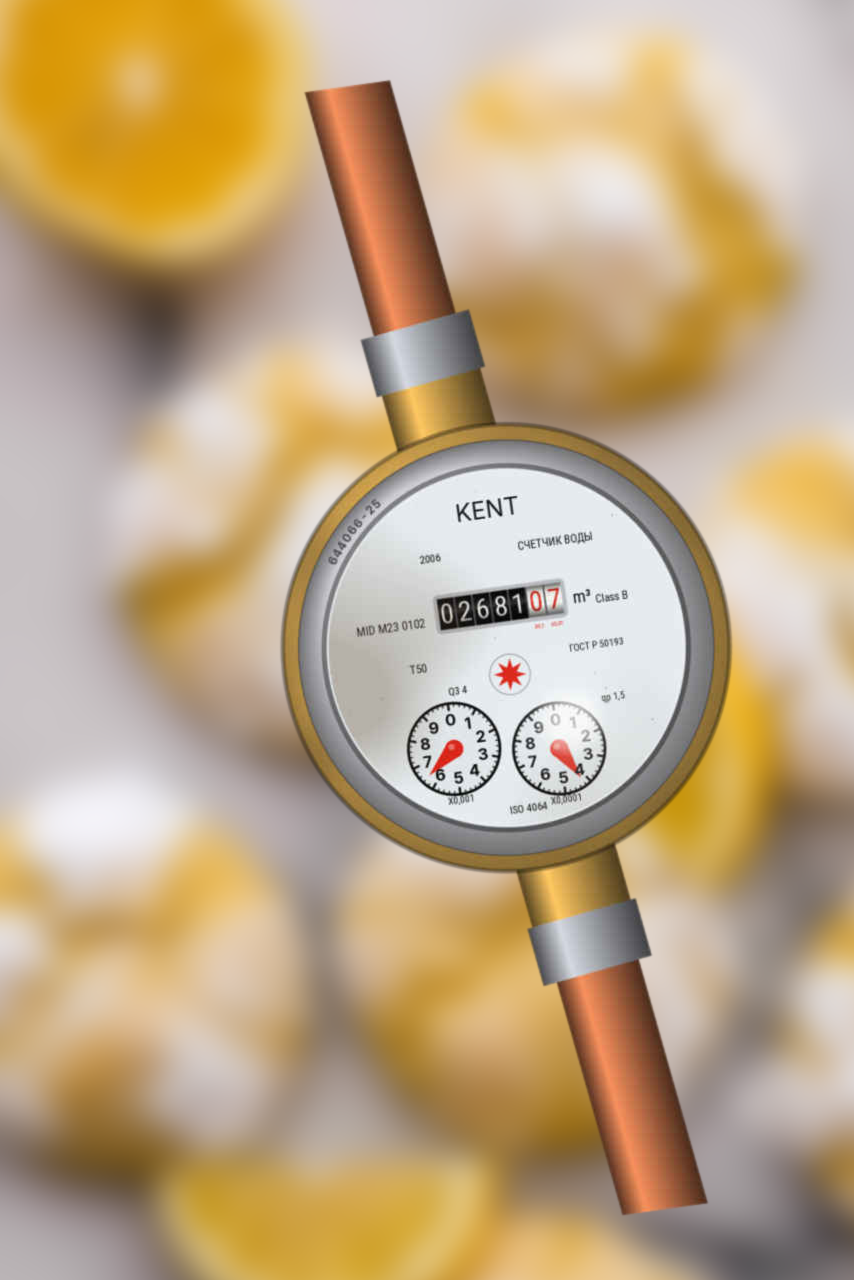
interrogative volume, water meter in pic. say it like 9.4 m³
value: 2681.0764 m³
